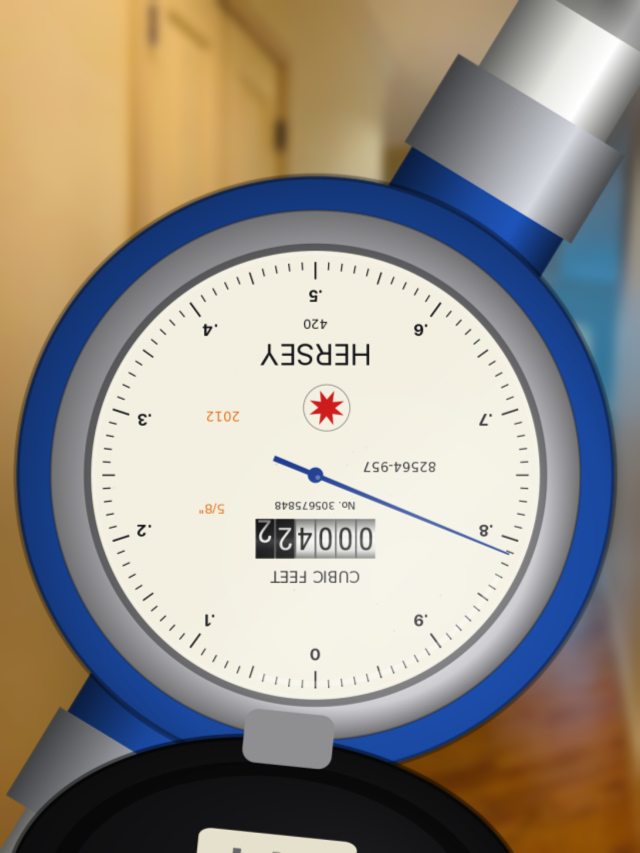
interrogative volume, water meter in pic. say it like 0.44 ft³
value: 421.81 ft³
